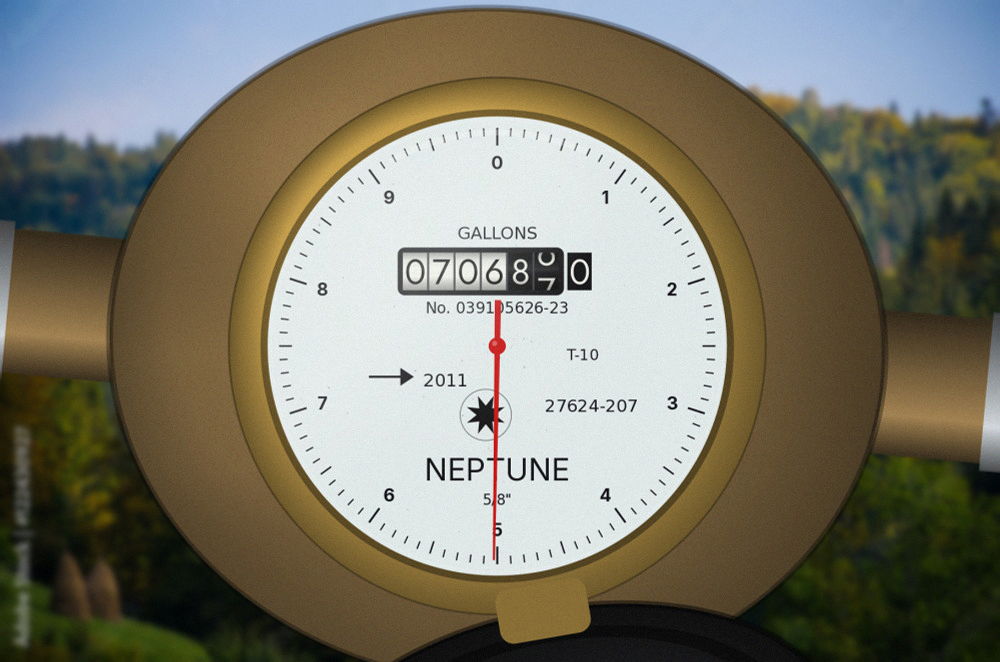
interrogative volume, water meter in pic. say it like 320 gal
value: 706865.0 gal
